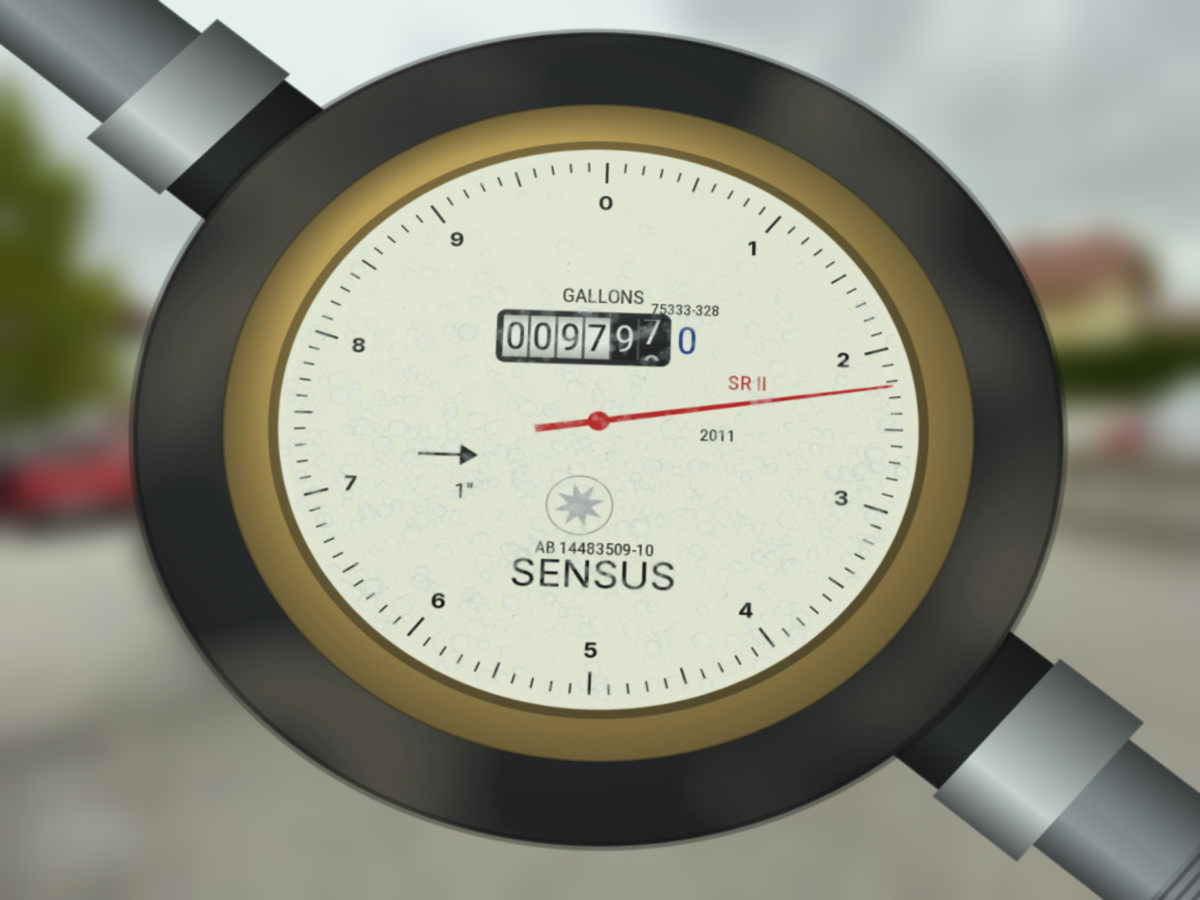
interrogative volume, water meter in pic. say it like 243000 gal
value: 97972.2 gal
